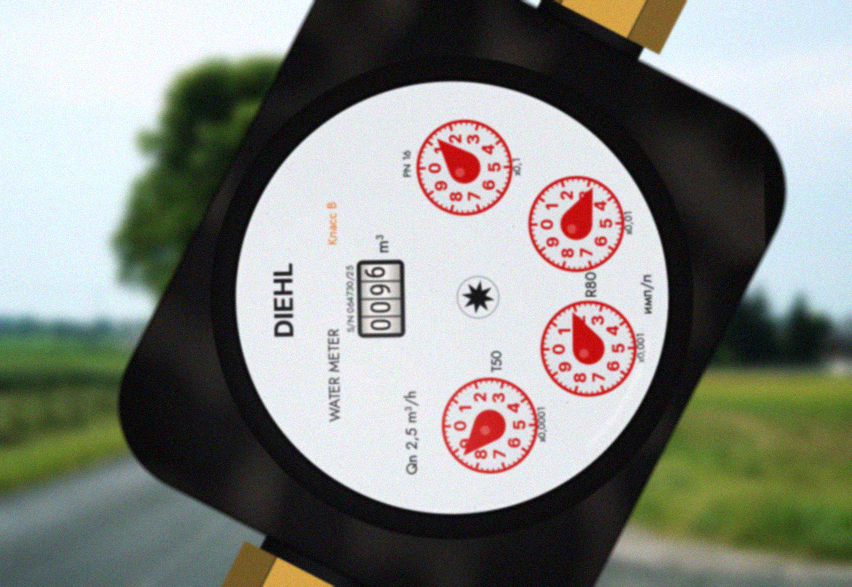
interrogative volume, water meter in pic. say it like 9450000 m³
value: 96.1318 m³
